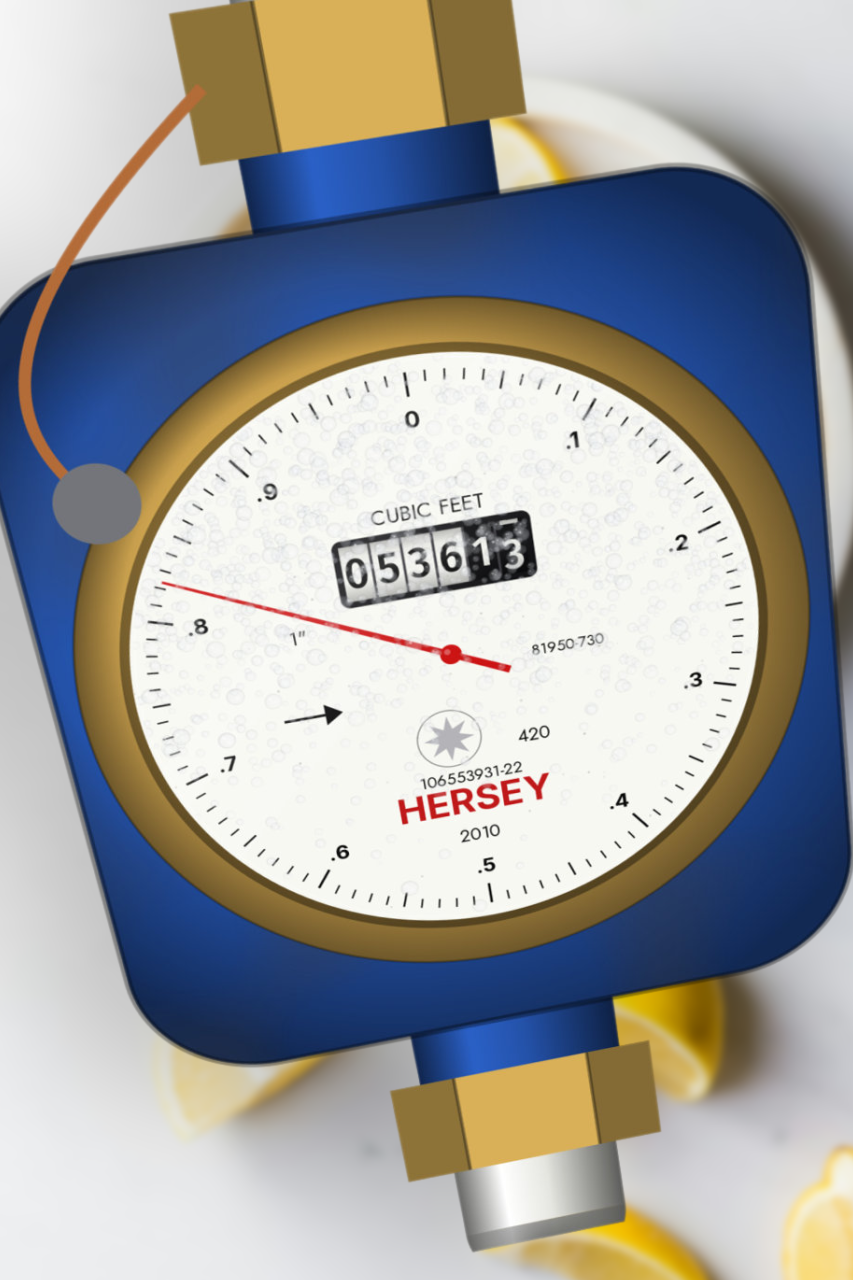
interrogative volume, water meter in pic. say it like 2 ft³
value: 53612.82 ft³
